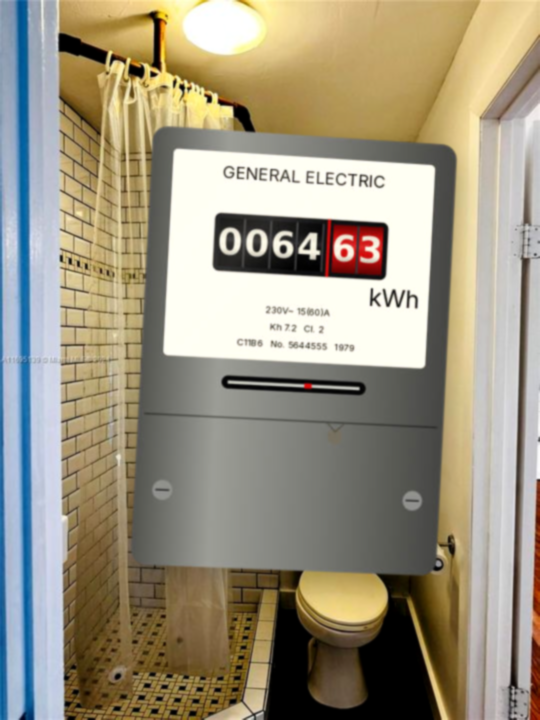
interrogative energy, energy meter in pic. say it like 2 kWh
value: 64.63 kWh
